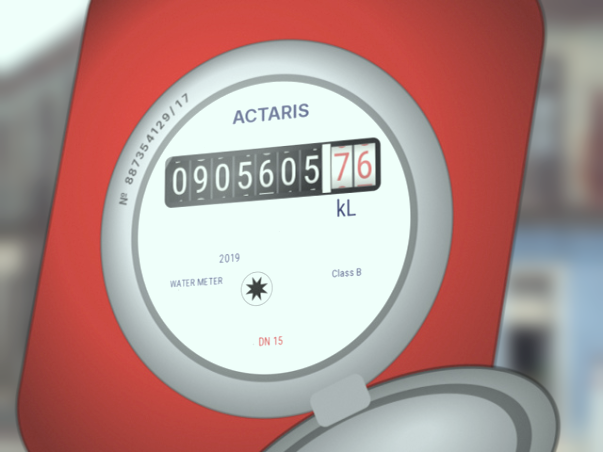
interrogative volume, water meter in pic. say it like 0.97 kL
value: 905605.76 kL
